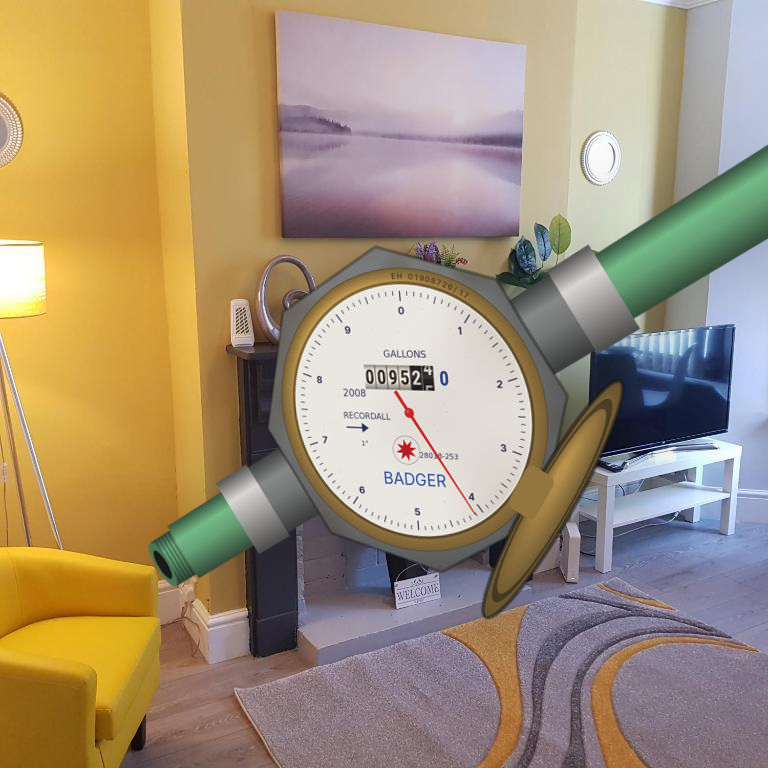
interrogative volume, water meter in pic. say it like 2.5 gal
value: 95244.1 gal
